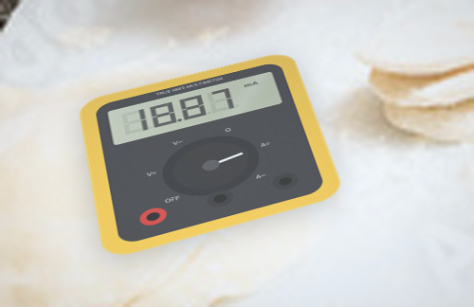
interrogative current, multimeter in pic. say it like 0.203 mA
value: 18.87 mA
